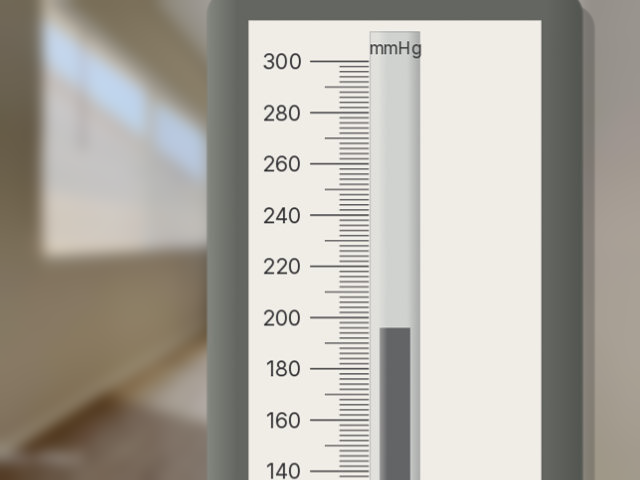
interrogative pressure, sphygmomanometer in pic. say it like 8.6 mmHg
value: 196 mmHg
